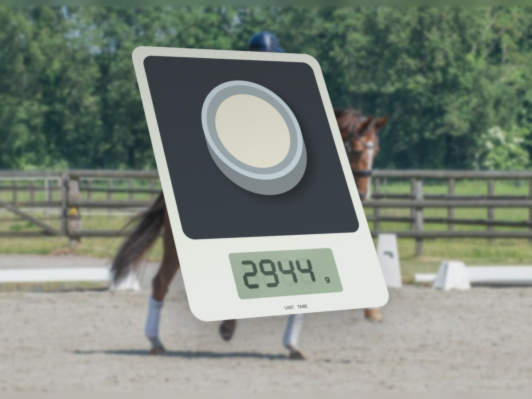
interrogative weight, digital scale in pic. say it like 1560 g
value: 2944 g
